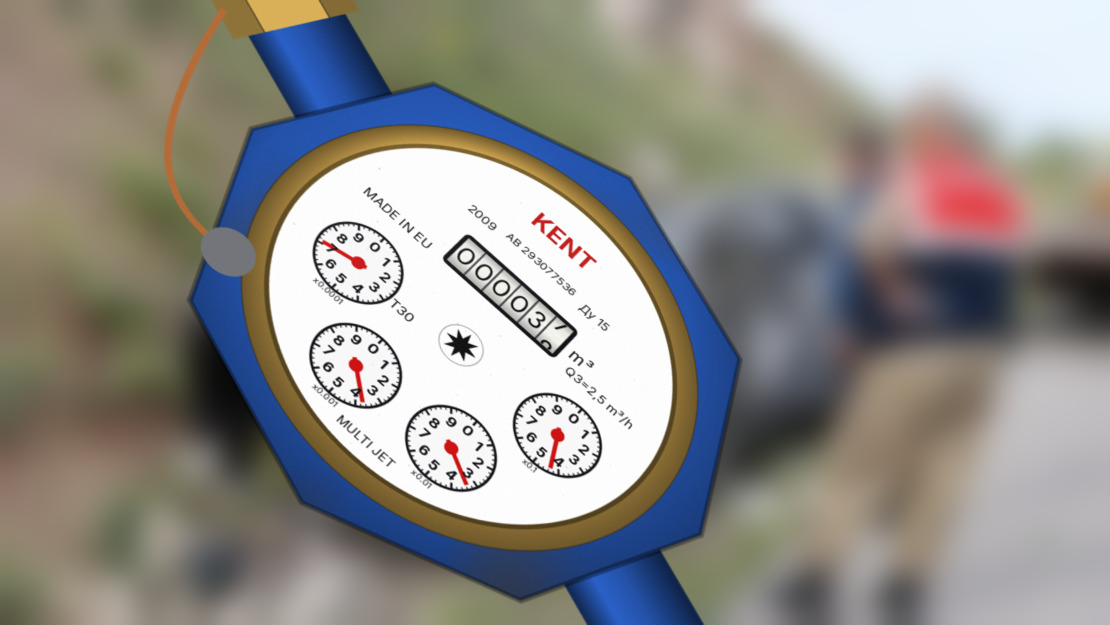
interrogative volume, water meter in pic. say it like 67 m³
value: 37.4337 m³
